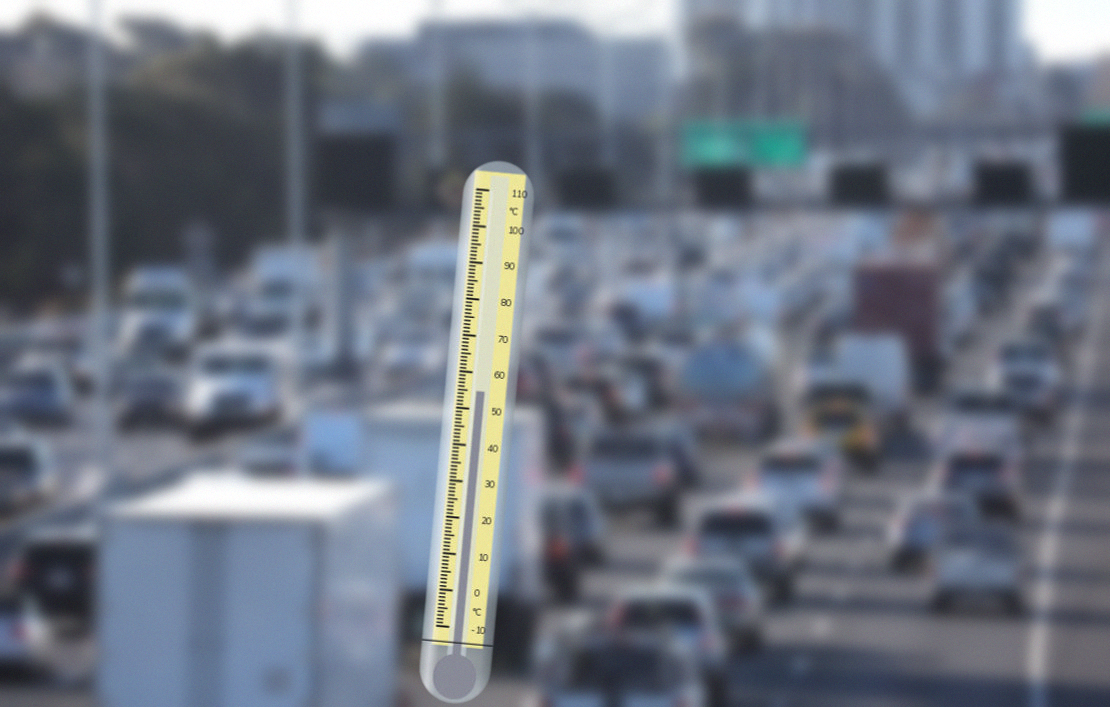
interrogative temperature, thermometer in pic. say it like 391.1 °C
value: 55 °C
